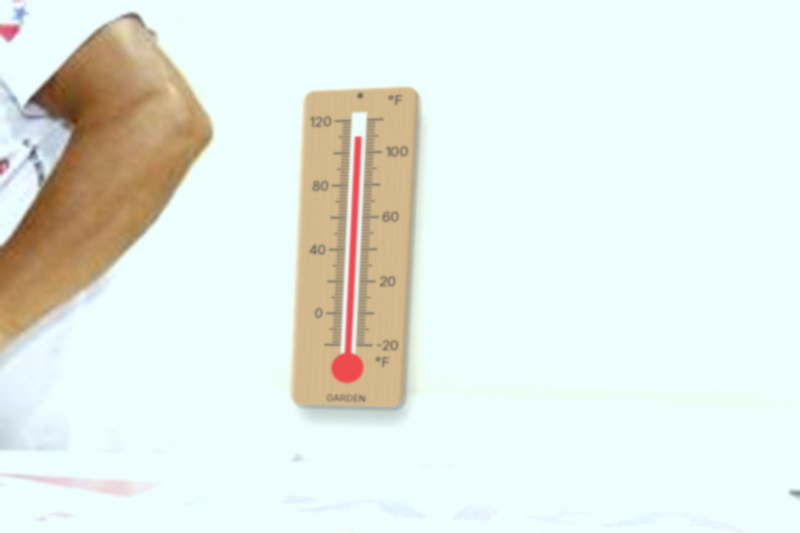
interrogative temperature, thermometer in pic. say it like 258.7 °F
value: 110 °F
